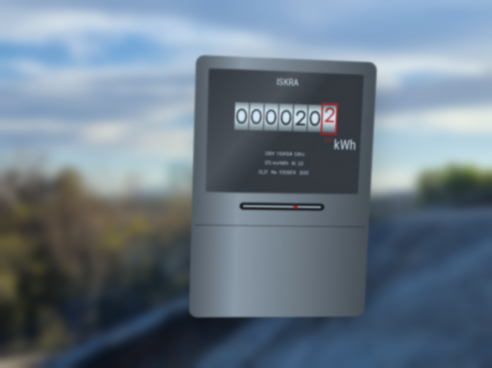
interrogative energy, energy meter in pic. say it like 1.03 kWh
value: 20.2 kWh
